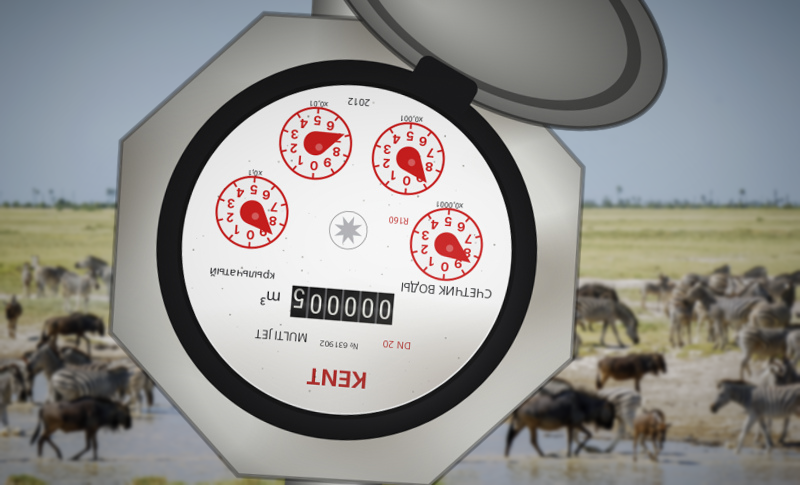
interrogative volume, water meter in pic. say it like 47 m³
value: 4.8688 m³
